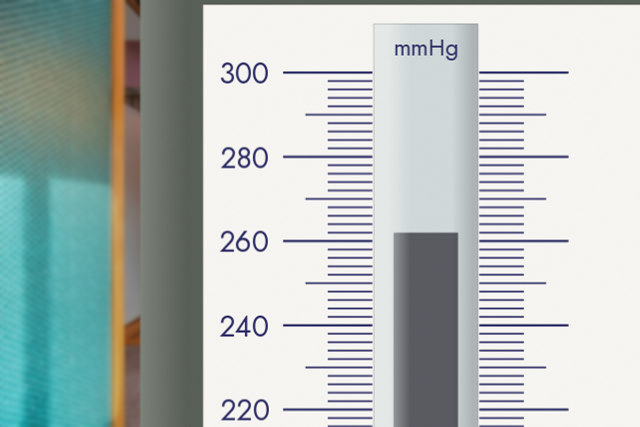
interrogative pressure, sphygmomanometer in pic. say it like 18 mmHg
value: 262 mmHg
